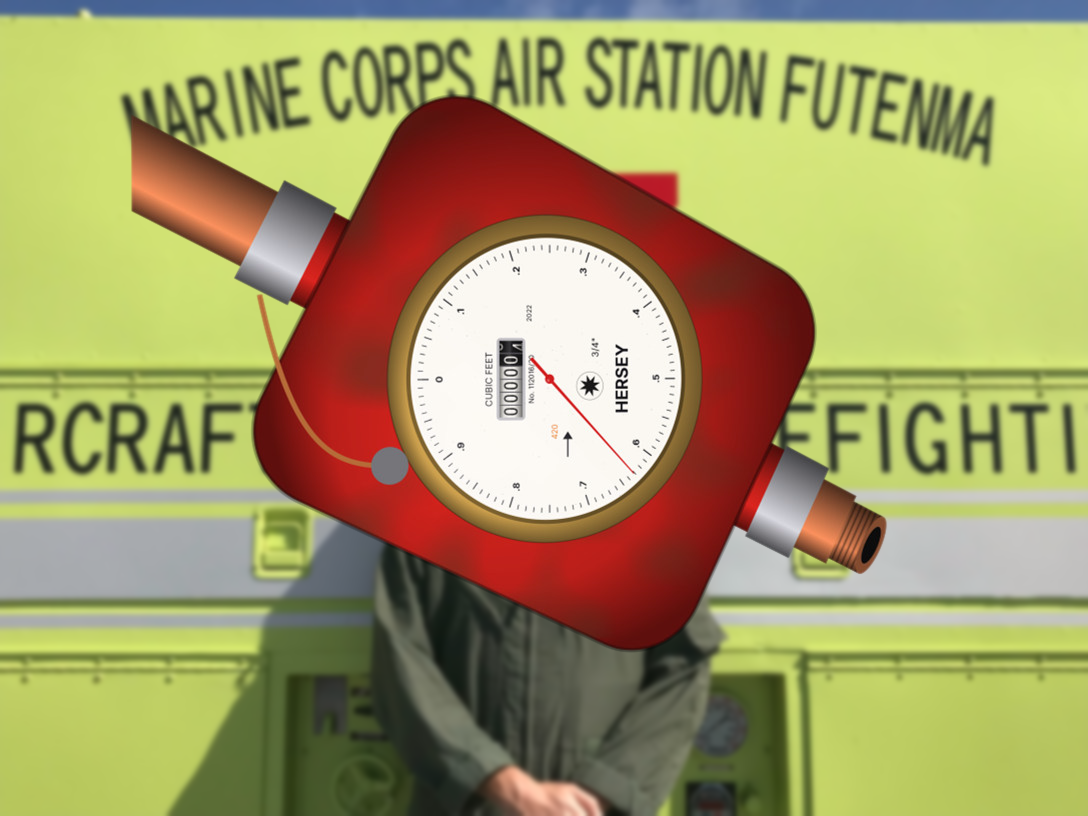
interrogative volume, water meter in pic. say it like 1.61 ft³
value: 3.63 ft³
